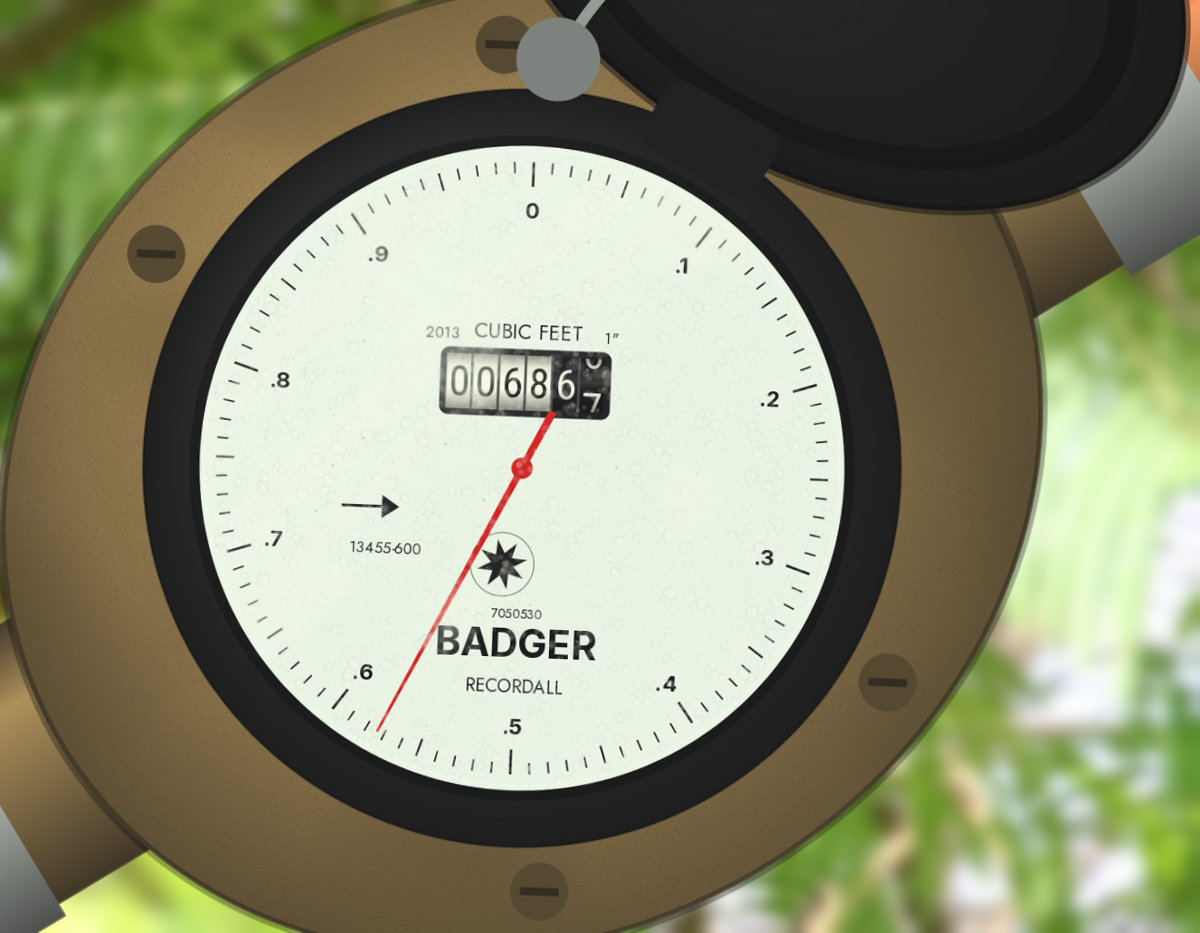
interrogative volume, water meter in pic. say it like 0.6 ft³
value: 6866.57 ft³
